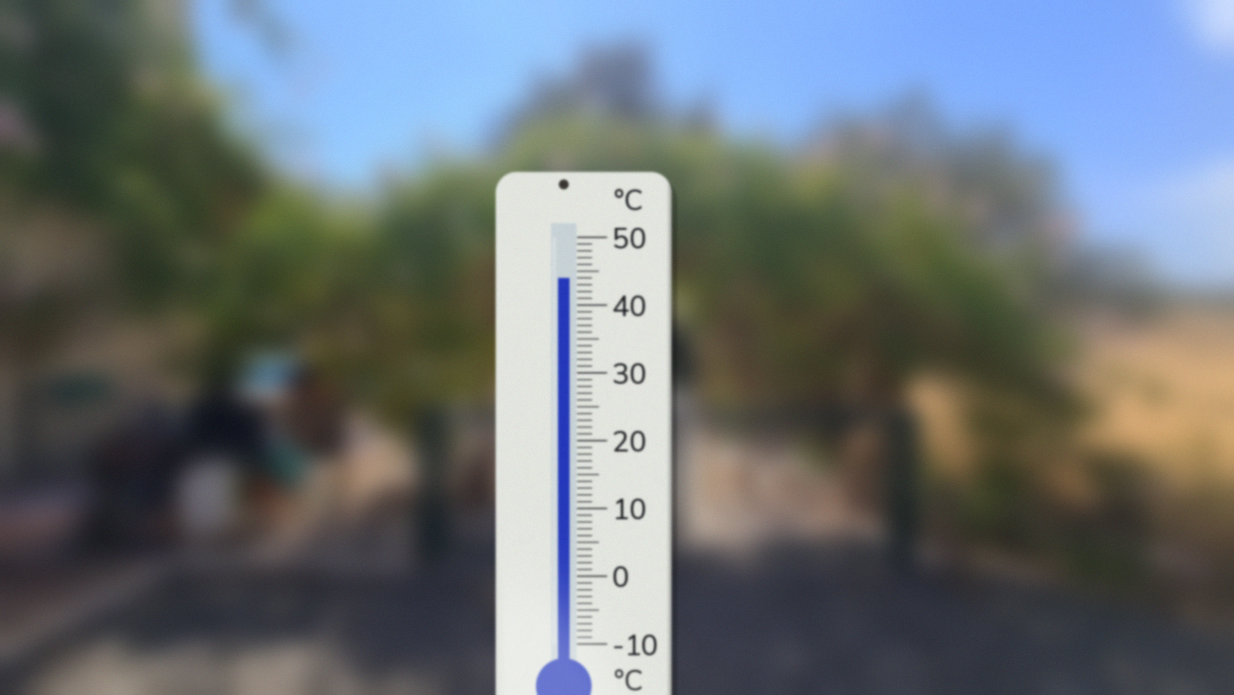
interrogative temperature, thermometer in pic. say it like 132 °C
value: 44 °C
